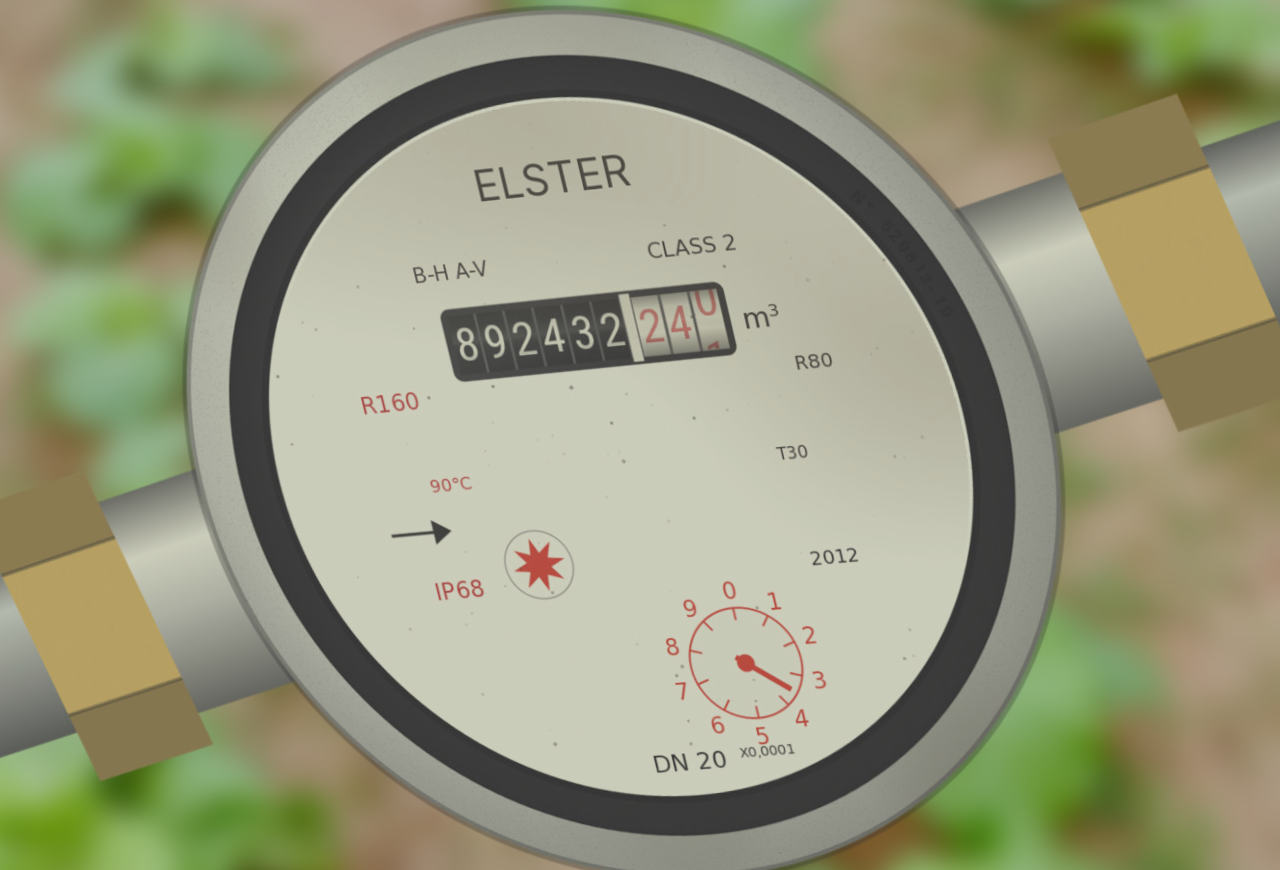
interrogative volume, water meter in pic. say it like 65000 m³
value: 892432.2403 m³
